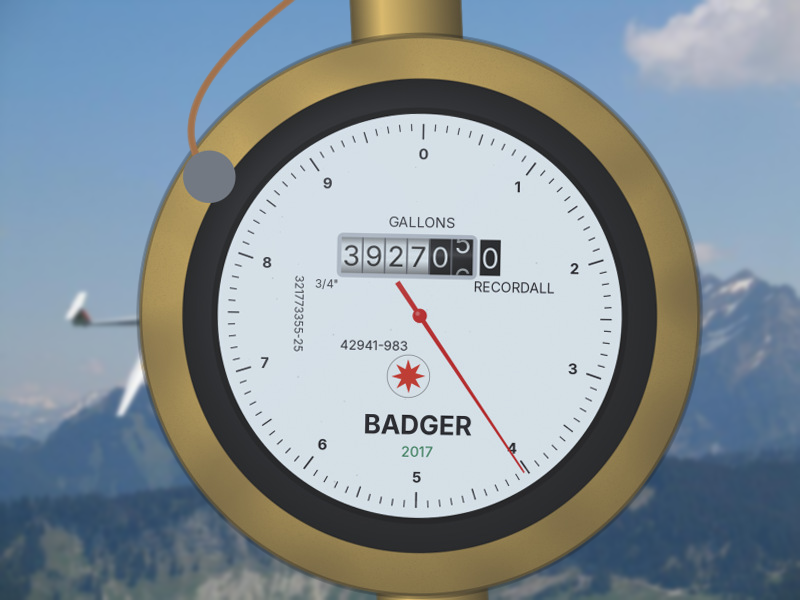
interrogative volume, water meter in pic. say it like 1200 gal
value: 3927054.0 gal
